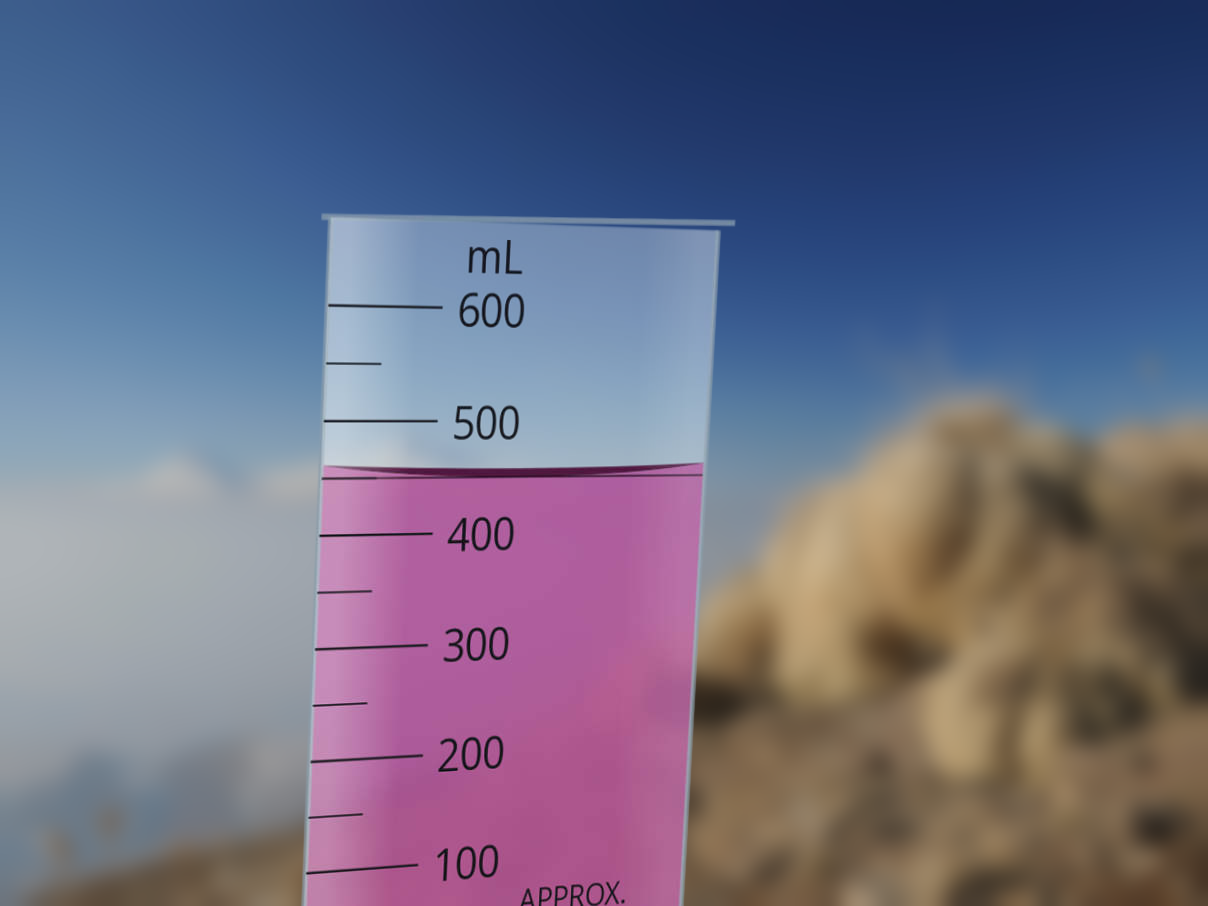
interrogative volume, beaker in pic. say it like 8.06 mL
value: 450 mL
